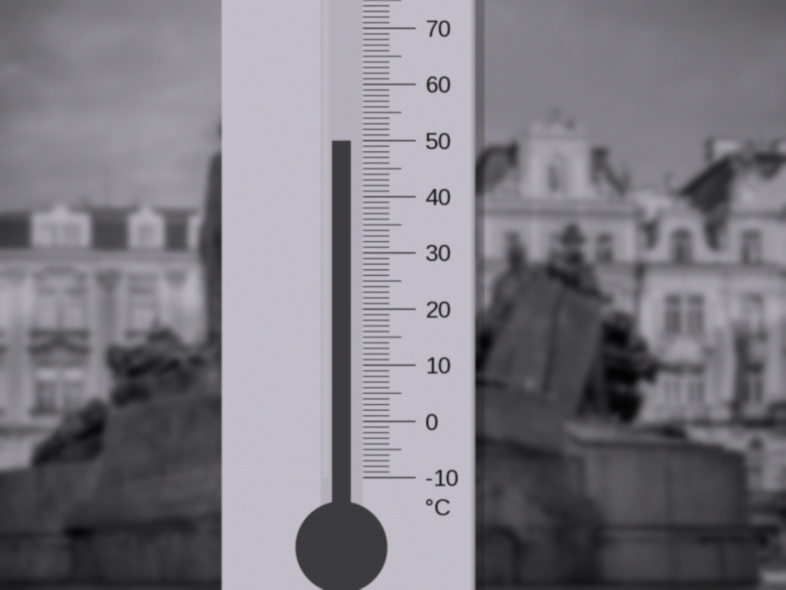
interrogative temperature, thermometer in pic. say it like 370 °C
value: 50 °C
